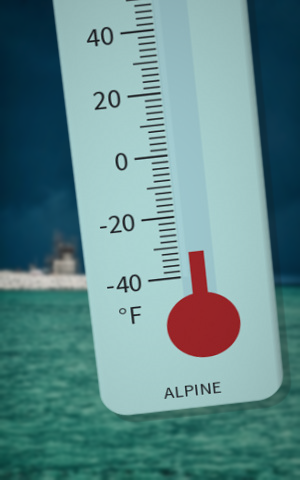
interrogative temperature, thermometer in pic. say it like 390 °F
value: -32 °F
